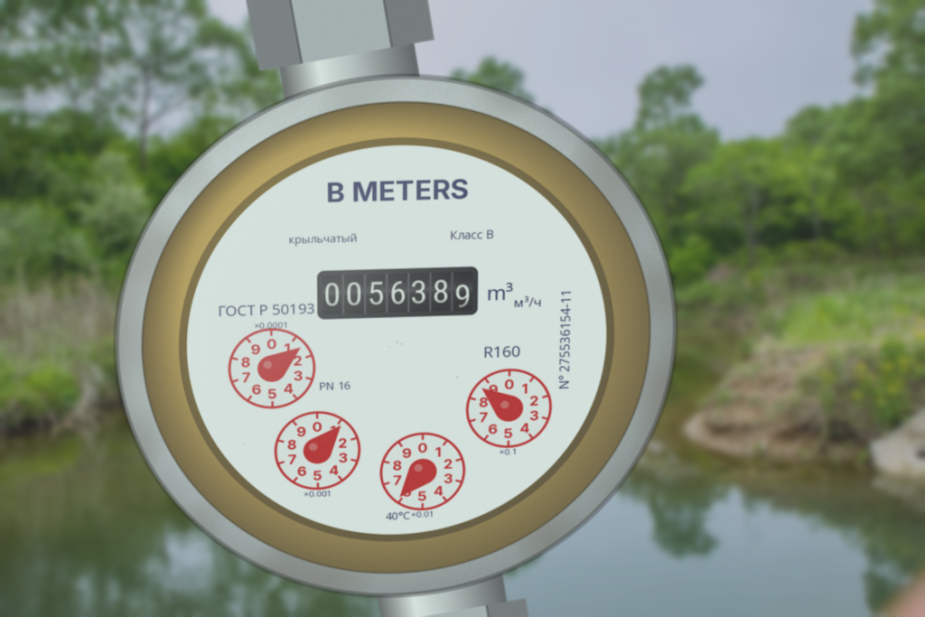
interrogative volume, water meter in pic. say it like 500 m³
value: 56388.8611 m³
